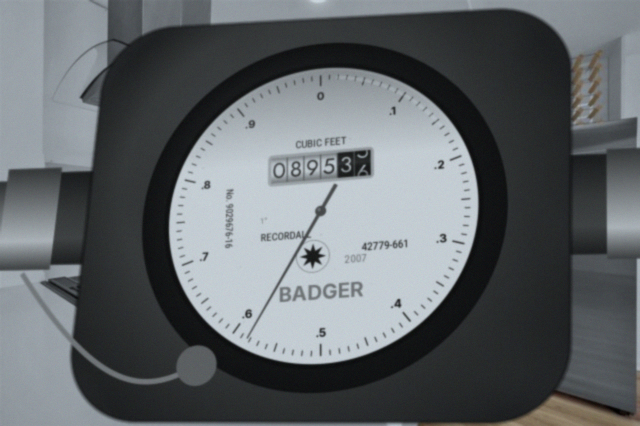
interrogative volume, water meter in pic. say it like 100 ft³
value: 89535.58 ft³
